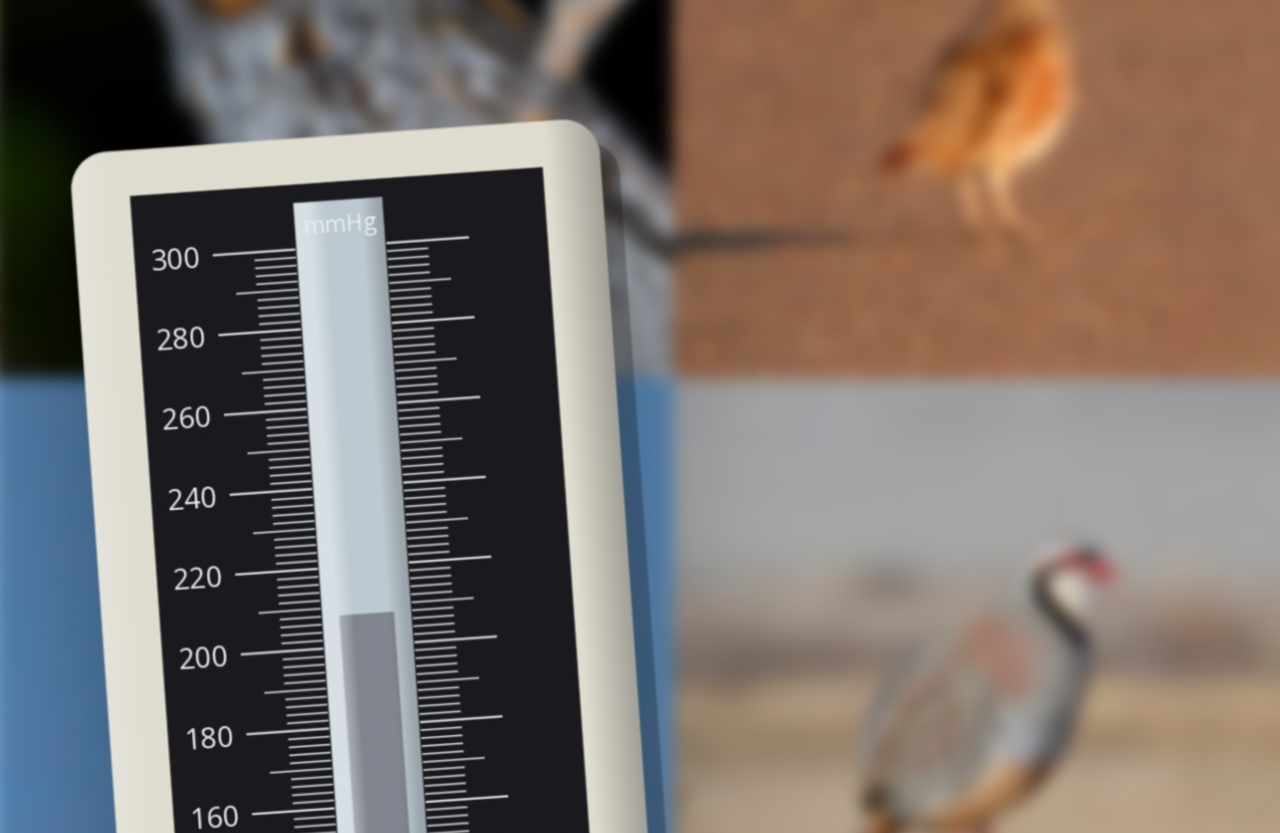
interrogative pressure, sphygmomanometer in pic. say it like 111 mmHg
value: 208 mmHg
